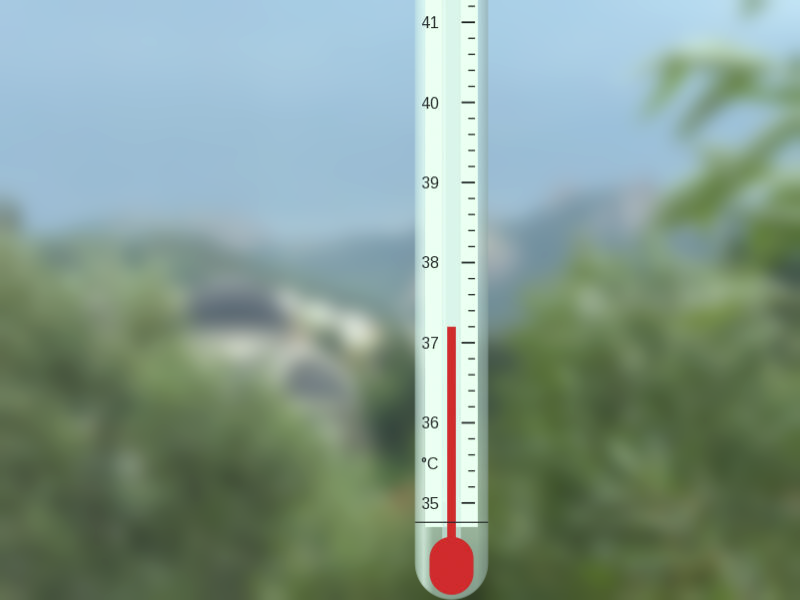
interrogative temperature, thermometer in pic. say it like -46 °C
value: 37.2 °C
